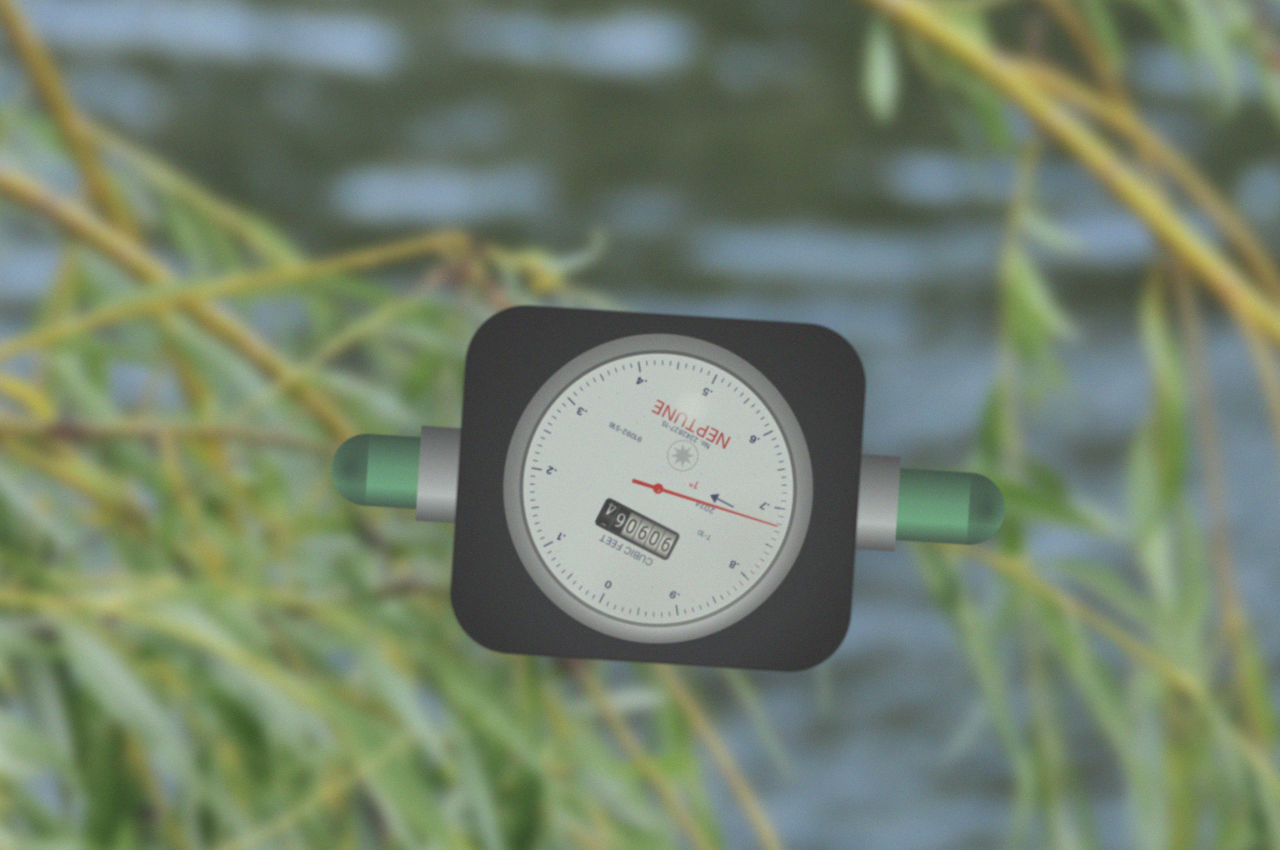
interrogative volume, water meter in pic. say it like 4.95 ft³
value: 909063.72 ft³
